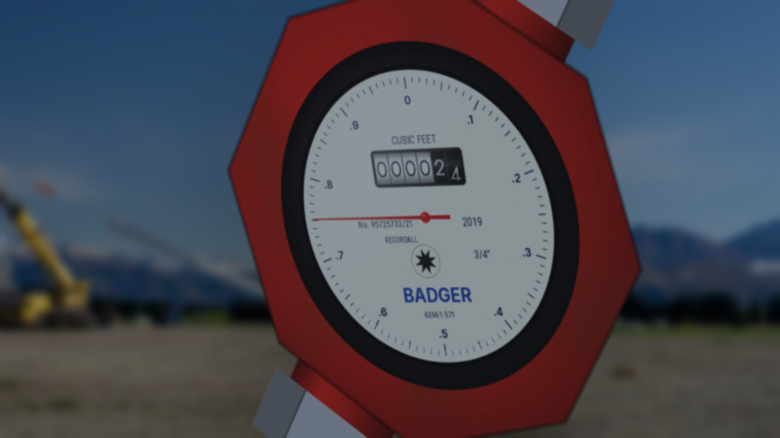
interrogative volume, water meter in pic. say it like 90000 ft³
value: 23.75 ft³
